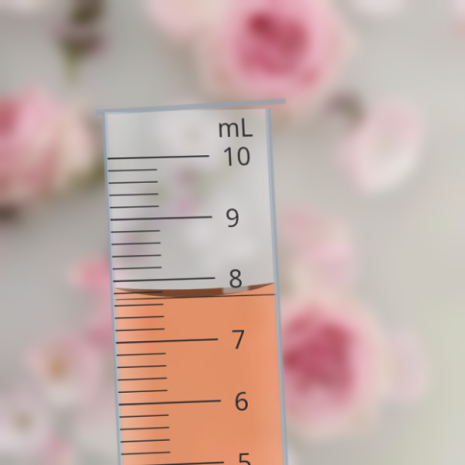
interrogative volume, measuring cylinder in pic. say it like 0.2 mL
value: 7.7 mL
